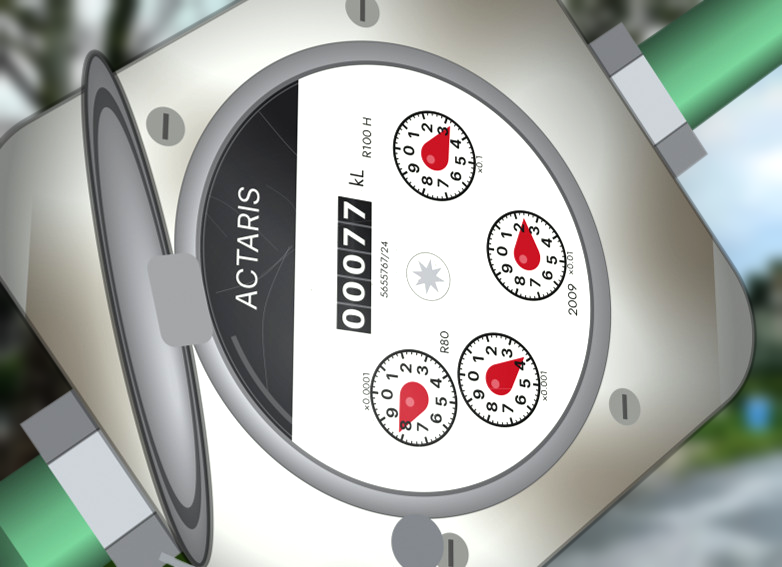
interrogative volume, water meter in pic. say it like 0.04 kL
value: 77.3238 kL
